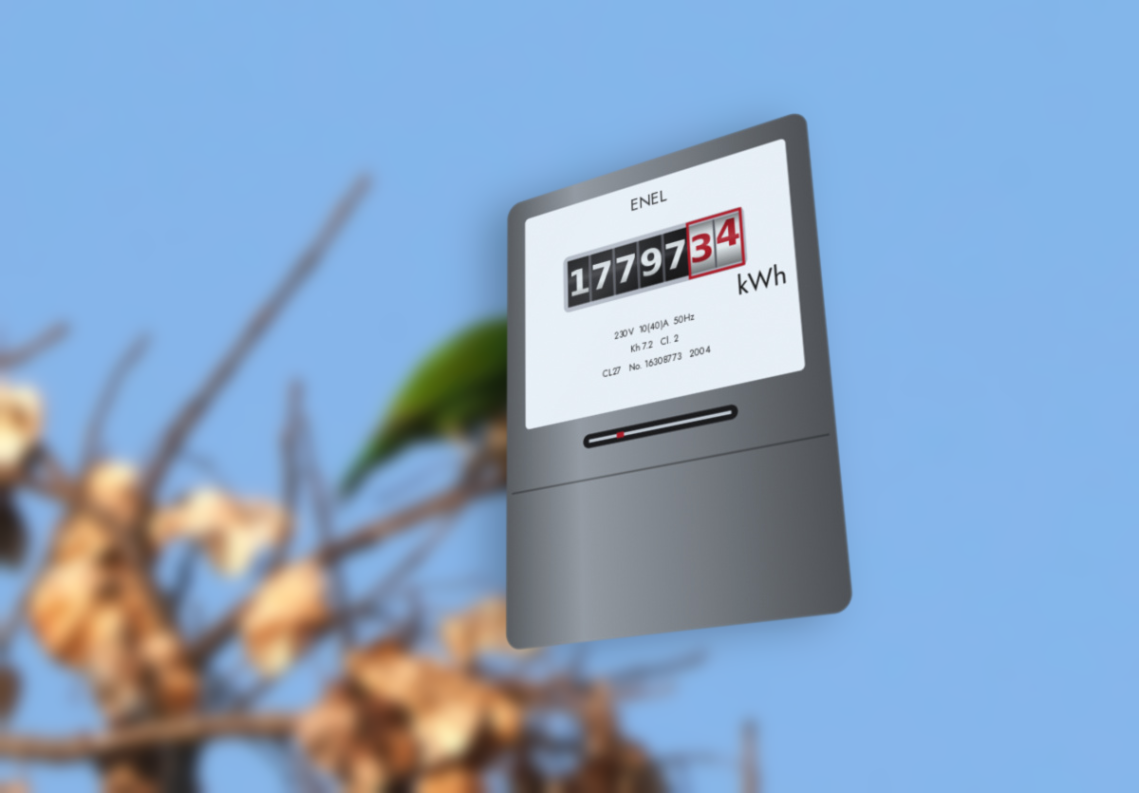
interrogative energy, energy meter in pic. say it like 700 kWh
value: 17797.34 kWh
